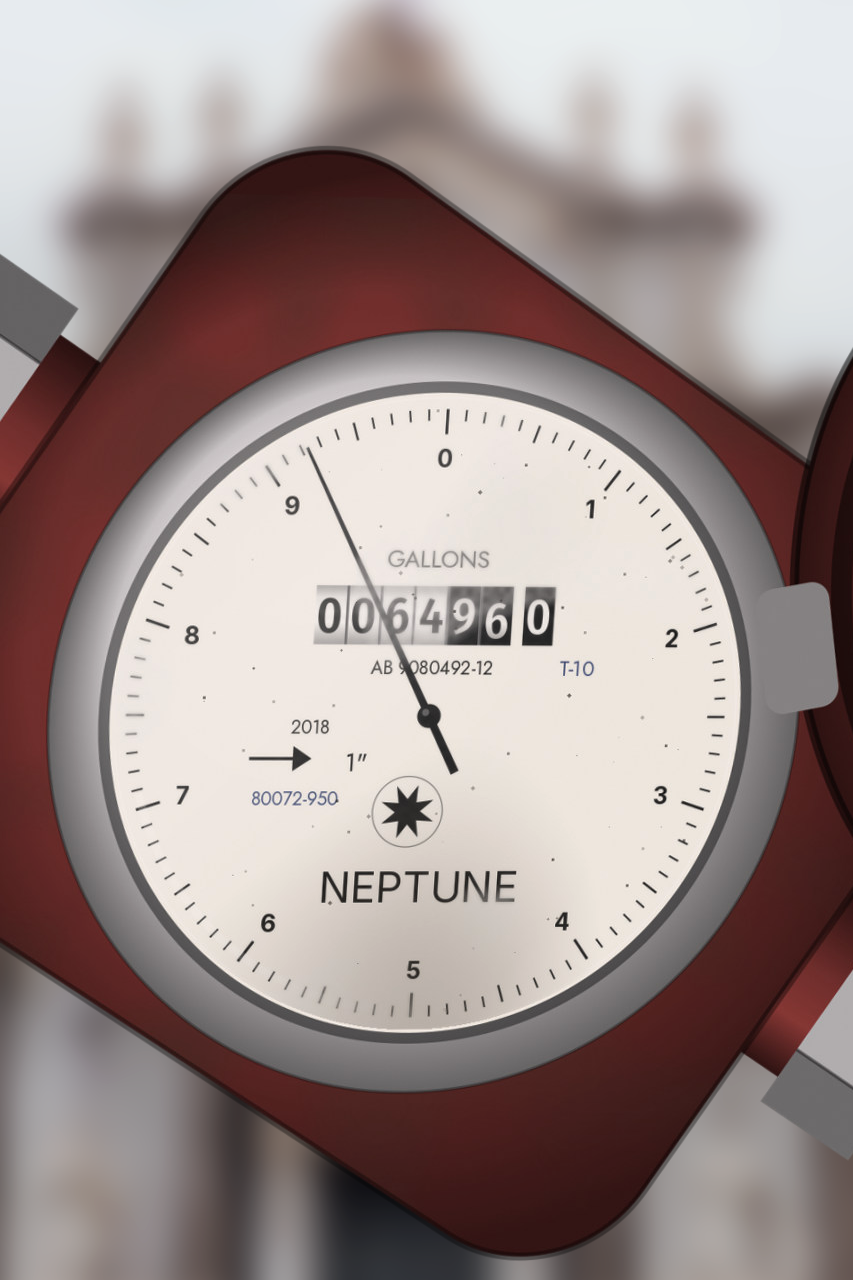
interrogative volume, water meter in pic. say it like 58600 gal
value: 64959.2 gal
